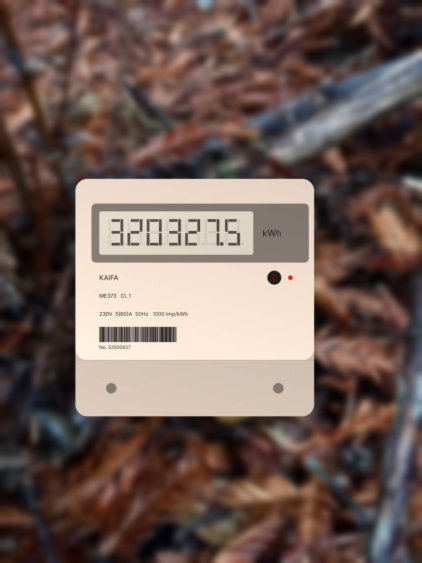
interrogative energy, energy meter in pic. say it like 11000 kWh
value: 320327.5 kWh
